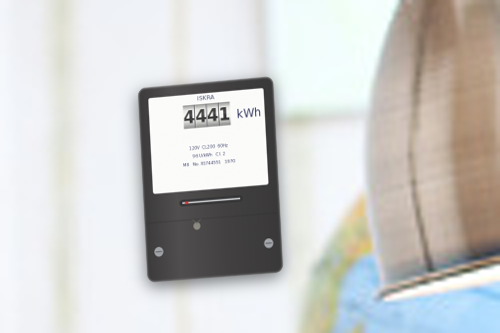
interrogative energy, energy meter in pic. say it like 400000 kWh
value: 4441 kWh
